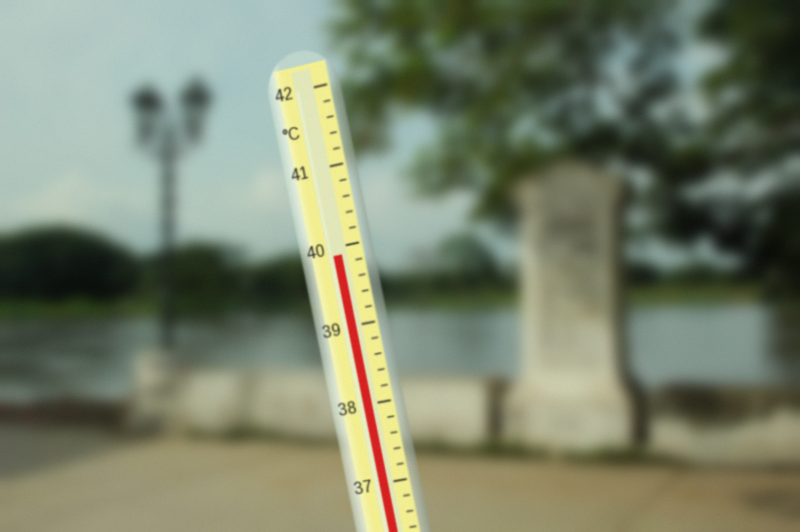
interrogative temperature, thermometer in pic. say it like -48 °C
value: 39.9 °C
